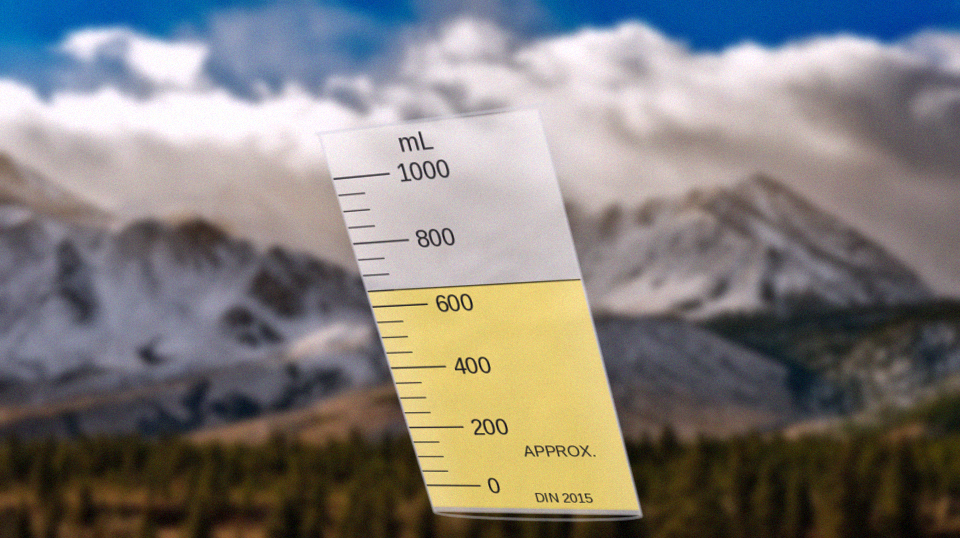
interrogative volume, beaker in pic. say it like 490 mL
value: 650 mL
